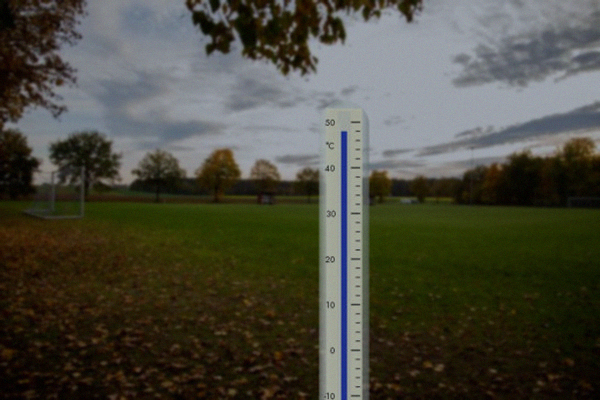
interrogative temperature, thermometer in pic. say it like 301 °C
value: 48 °C
